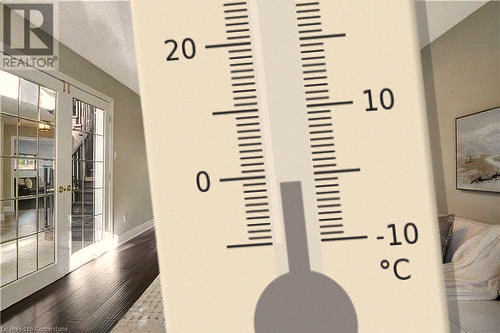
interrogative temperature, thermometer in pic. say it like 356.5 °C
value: -1 °C
